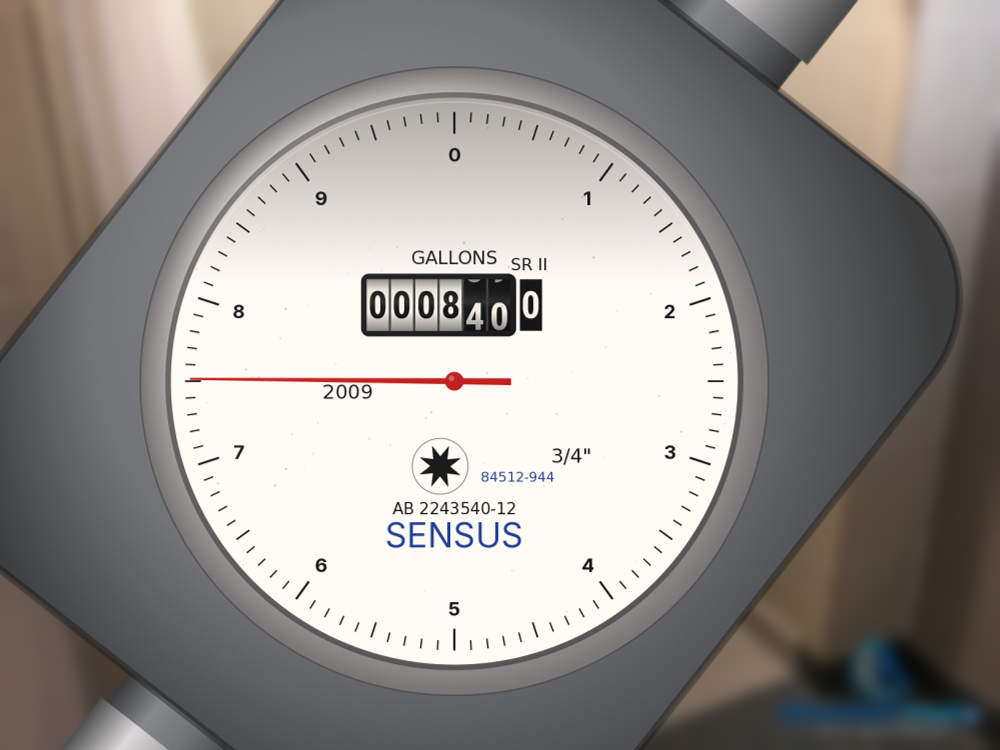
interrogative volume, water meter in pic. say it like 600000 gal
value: 8397.5 gal
